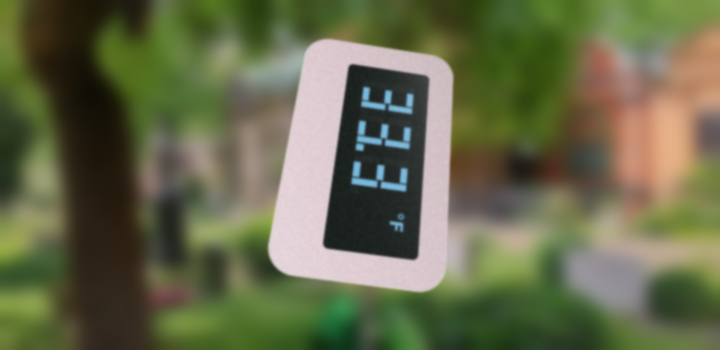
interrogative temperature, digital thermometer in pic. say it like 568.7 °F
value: 33.3 °F
